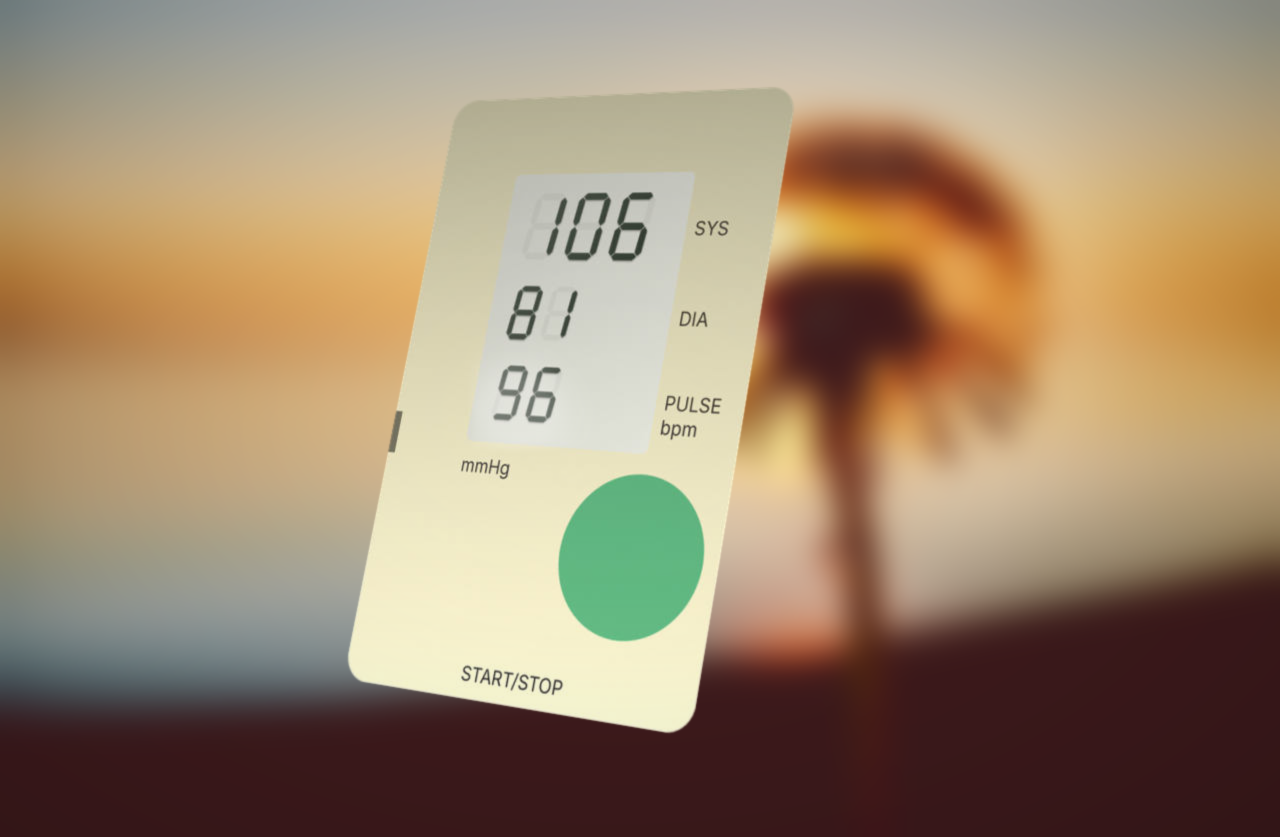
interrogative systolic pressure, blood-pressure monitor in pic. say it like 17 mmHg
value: 106 mmHg
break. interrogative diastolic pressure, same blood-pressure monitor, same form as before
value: 81 mmHg
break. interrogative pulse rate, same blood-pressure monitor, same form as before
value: 96 bpm
